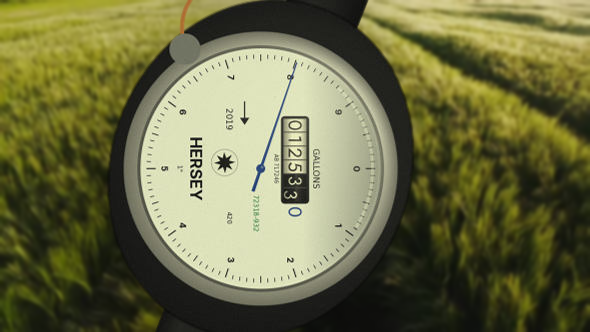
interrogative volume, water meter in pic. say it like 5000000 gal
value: 125328.0 gal
